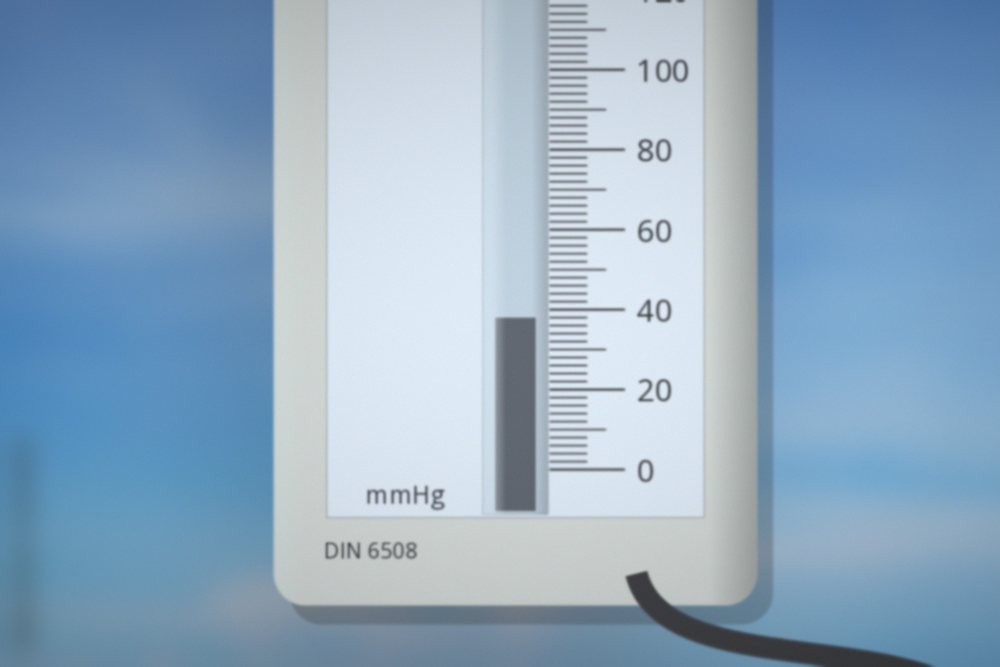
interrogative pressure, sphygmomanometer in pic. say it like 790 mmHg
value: 38 mmHg
